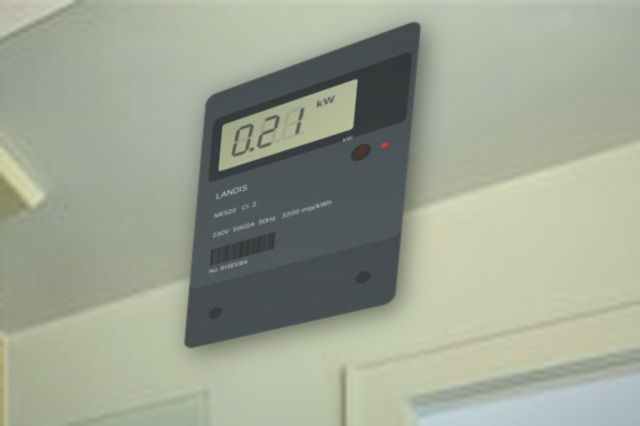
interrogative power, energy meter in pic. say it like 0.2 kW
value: 0.21 kW
